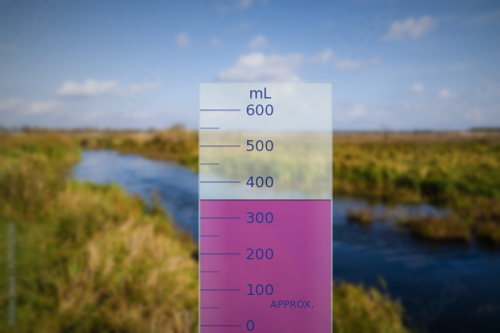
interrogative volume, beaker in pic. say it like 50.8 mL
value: 350 mL
